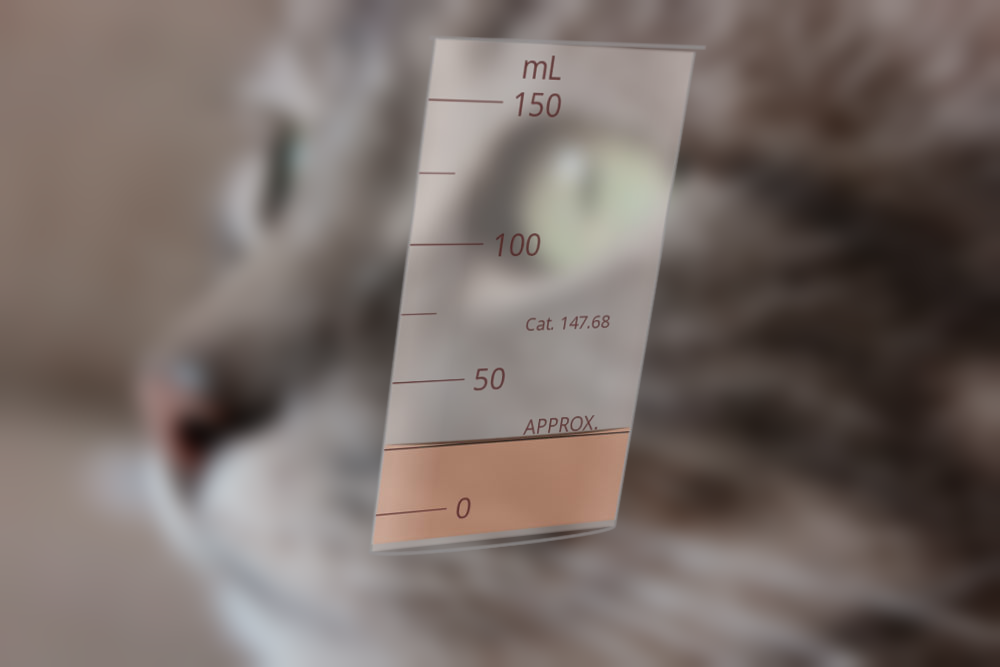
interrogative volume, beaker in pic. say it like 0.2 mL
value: 25 mL
